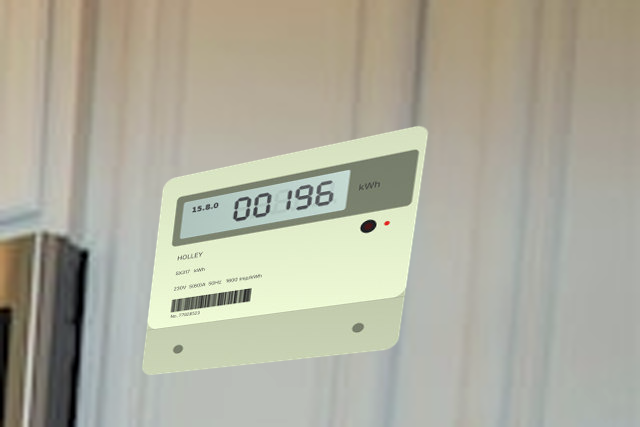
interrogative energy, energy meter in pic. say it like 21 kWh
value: 196 kWh
